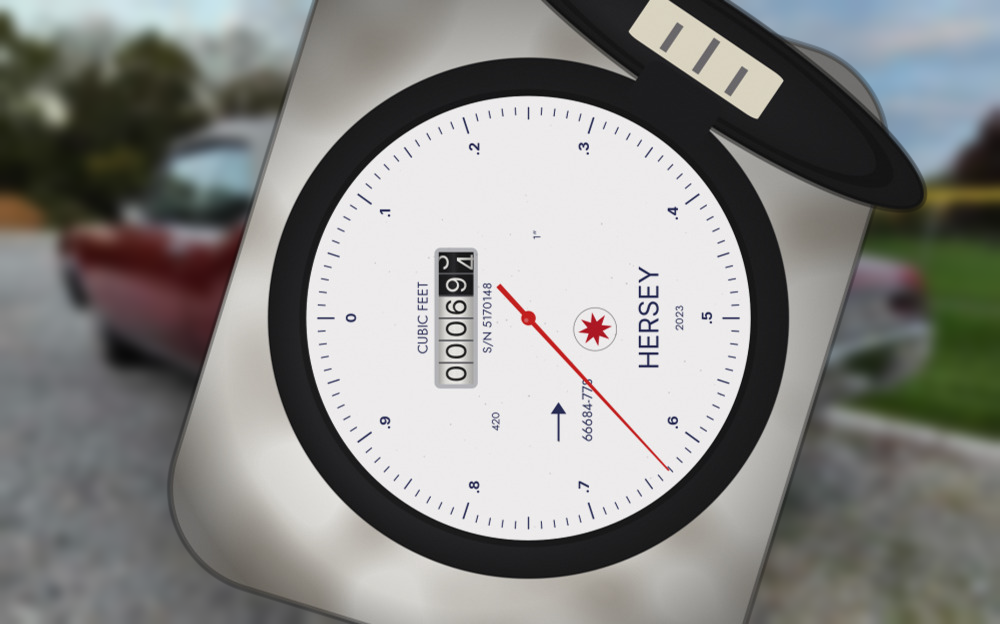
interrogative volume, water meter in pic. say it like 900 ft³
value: 693.63 ft³
